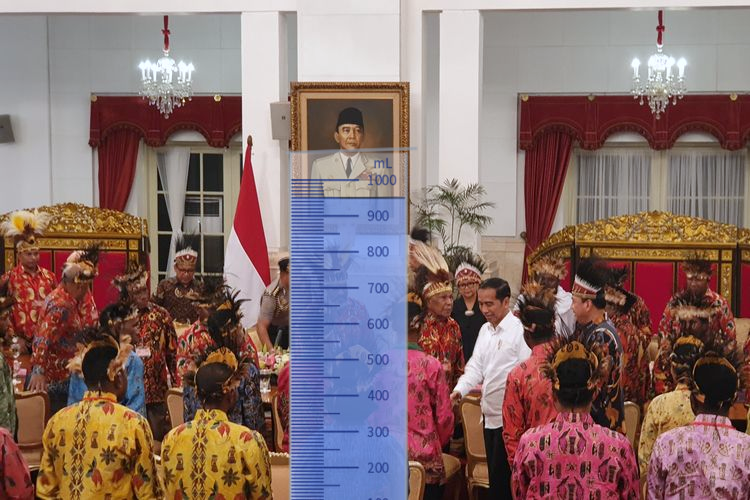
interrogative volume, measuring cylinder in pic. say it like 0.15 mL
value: 950 mL
